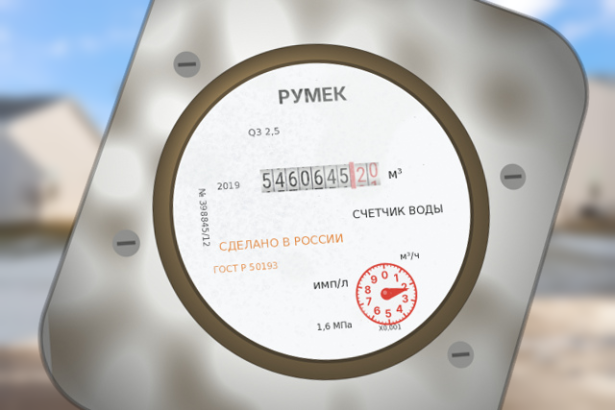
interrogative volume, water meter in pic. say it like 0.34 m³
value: 5460645.202 m³
